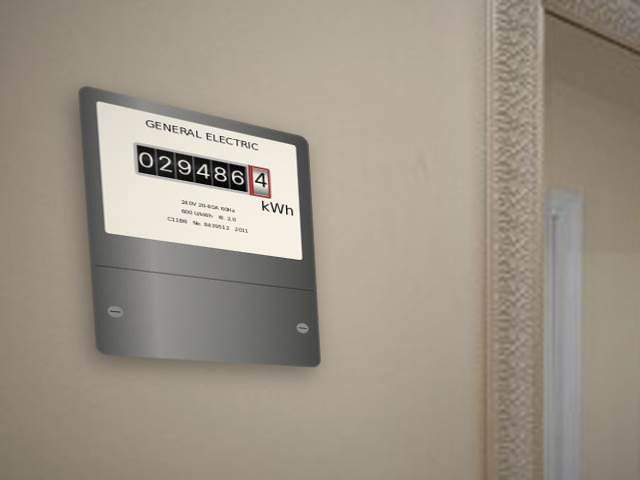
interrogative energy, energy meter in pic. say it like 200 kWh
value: 29486.4 kWh
